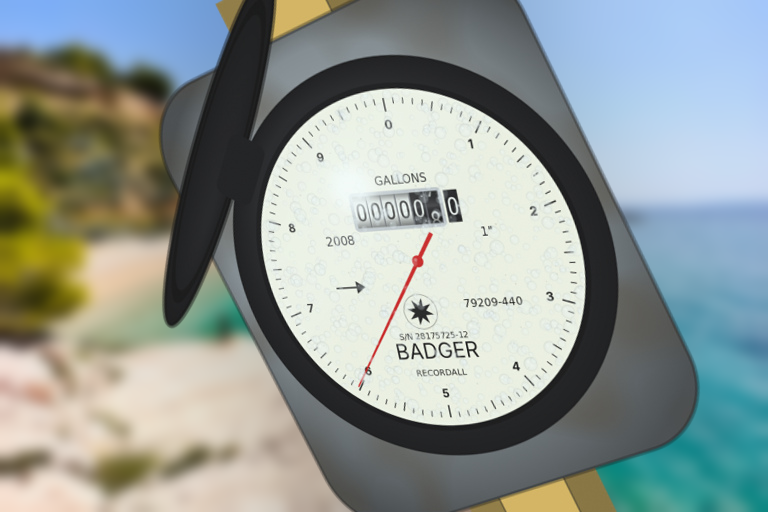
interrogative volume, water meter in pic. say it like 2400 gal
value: 76.0 gal
